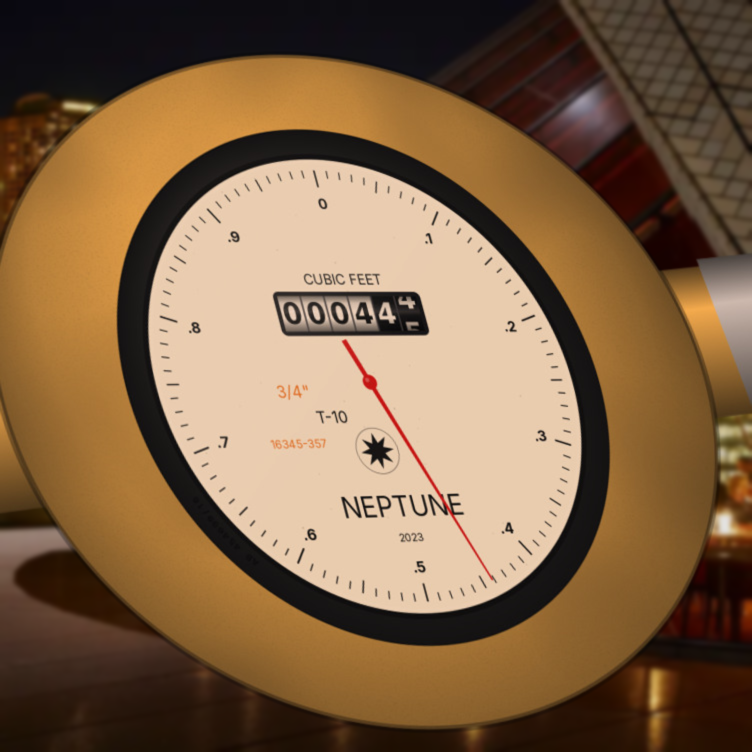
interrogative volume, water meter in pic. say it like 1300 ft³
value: 444.44 ft³
